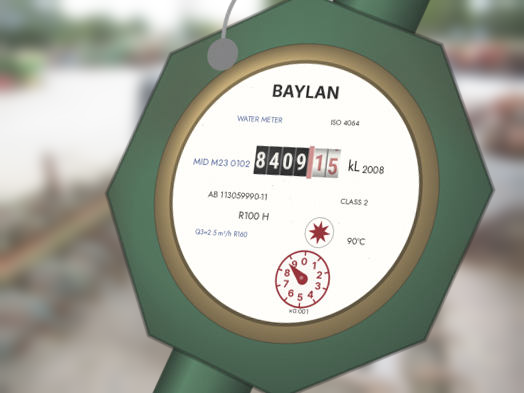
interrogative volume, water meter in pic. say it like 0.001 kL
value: 8409.148 kL
